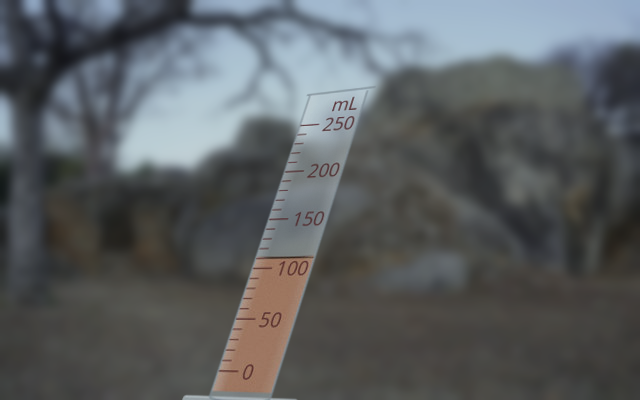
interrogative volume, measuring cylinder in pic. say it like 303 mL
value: 110 mL
